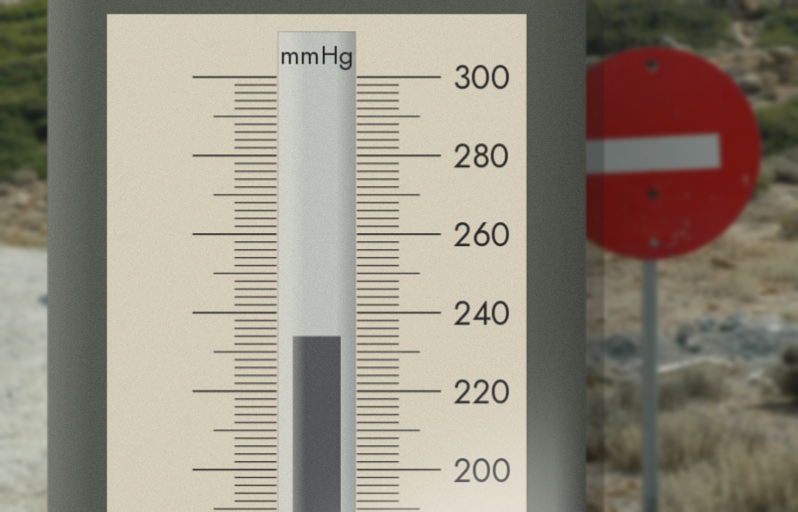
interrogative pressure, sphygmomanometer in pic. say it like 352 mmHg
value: 234 mmHg
